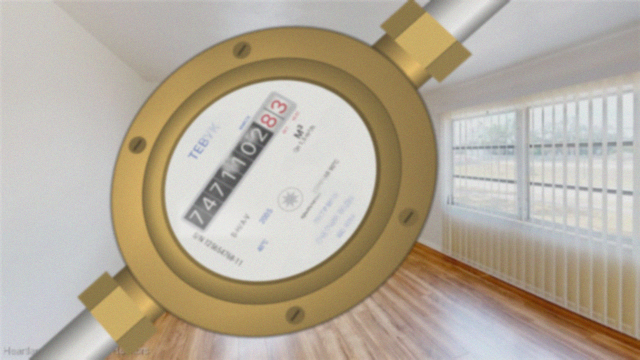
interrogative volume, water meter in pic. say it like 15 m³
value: 7471102.83 m³
